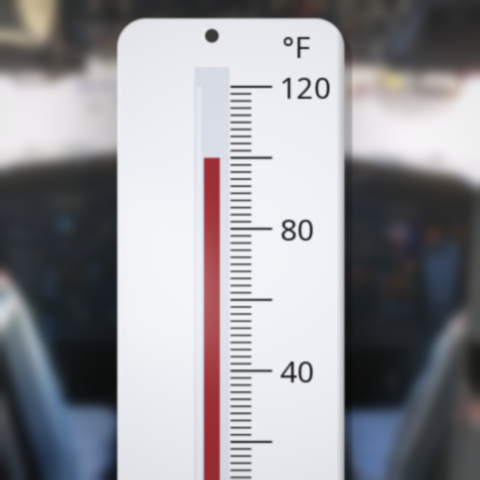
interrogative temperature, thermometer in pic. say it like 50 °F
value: 100 °F
